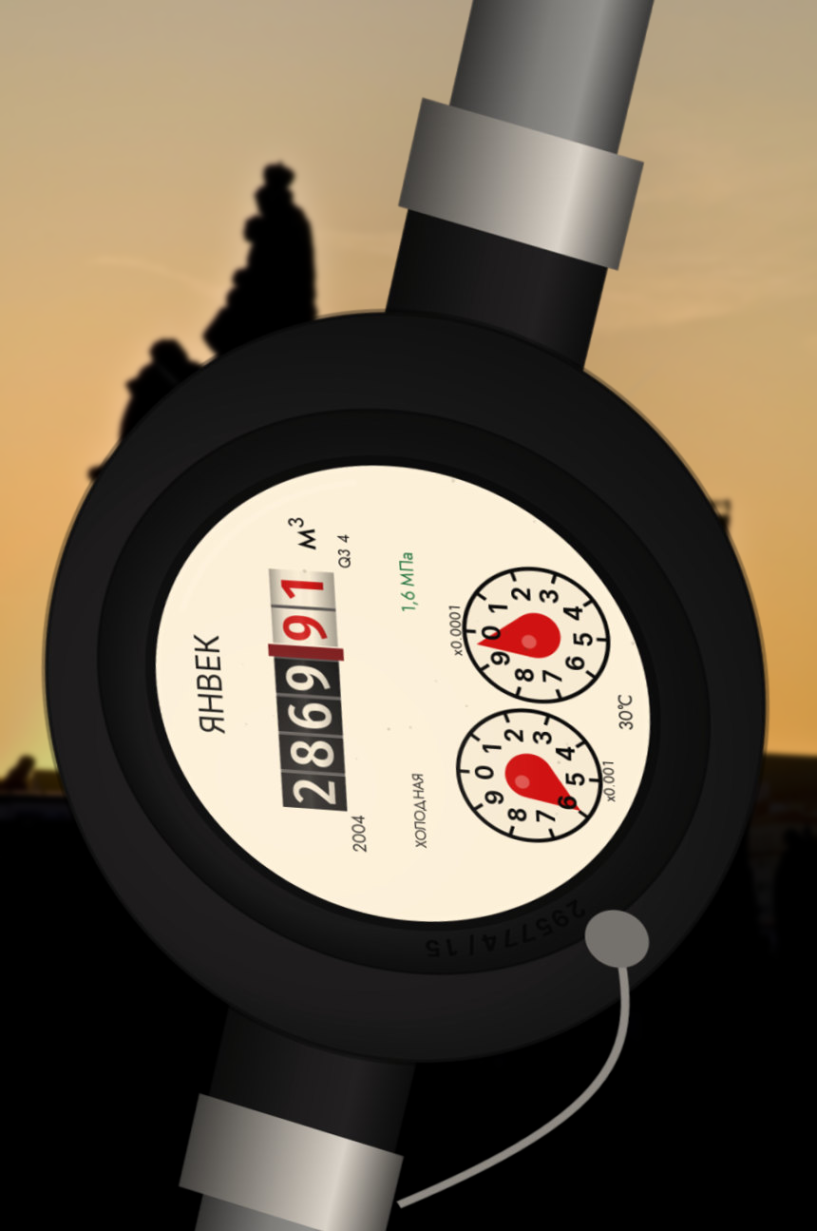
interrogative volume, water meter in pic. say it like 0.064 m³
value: 2869.9159 m³
